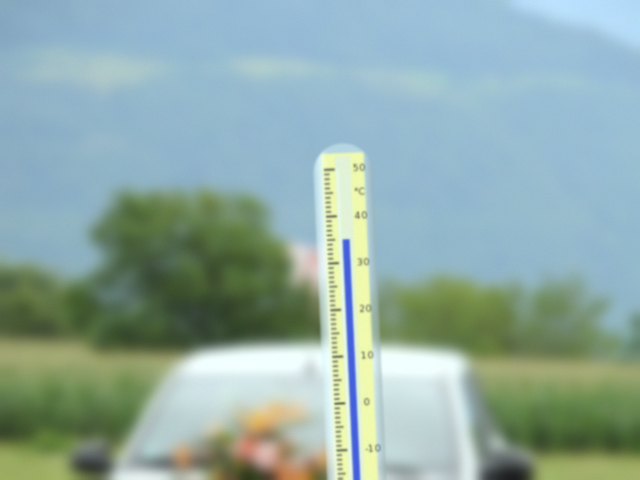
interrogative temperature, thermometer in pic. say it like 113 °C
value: 35 °C
